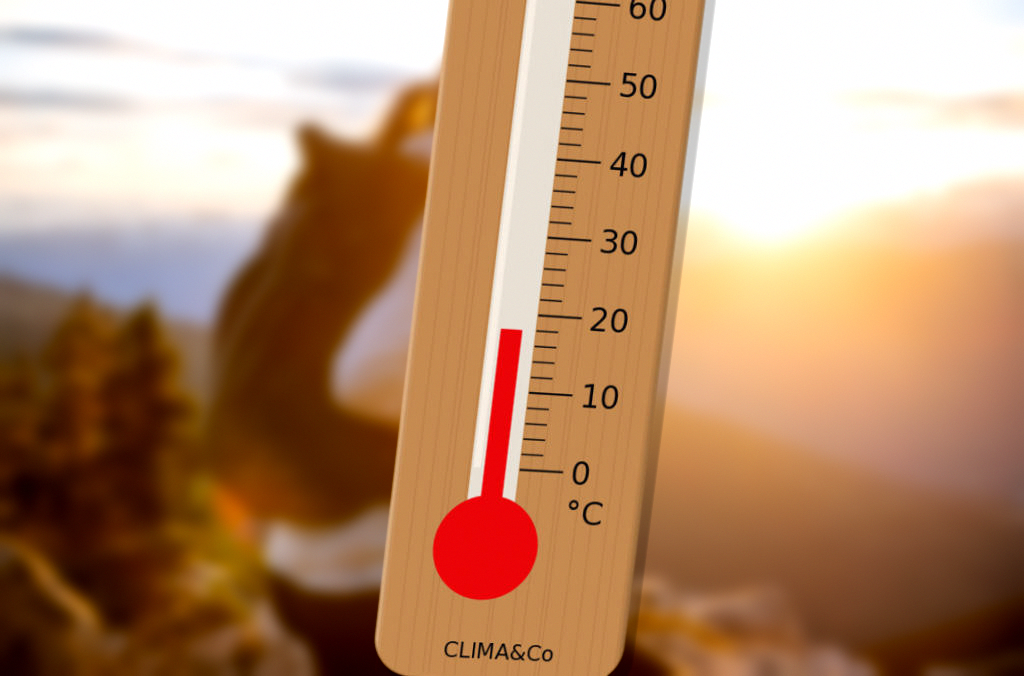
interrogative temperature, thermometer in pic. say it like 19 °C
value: 18 °C
